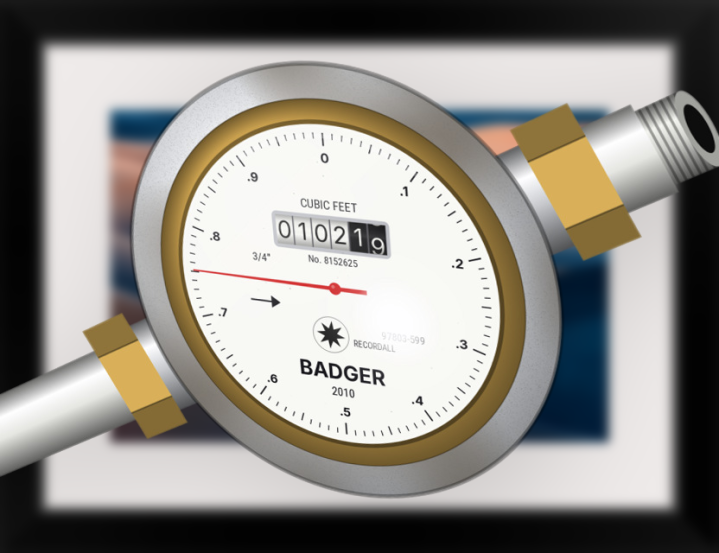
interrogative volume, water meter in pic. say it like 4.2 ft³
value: 10218.75 ft³
